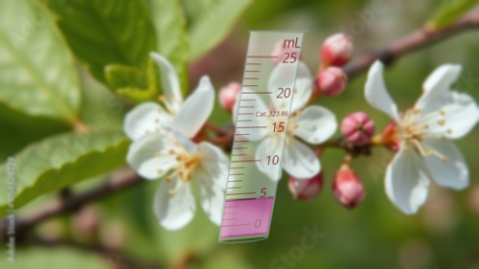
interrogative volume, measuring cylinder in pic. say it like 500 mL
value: 4 mL
